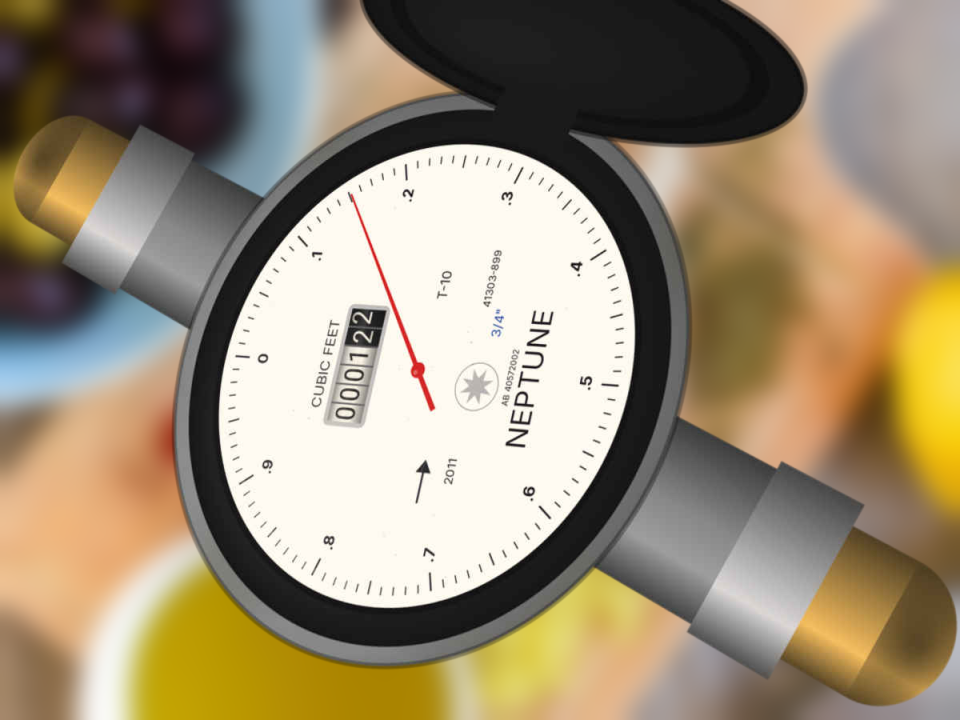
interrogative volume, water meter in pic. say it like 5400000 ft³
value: 122.15 ft³
